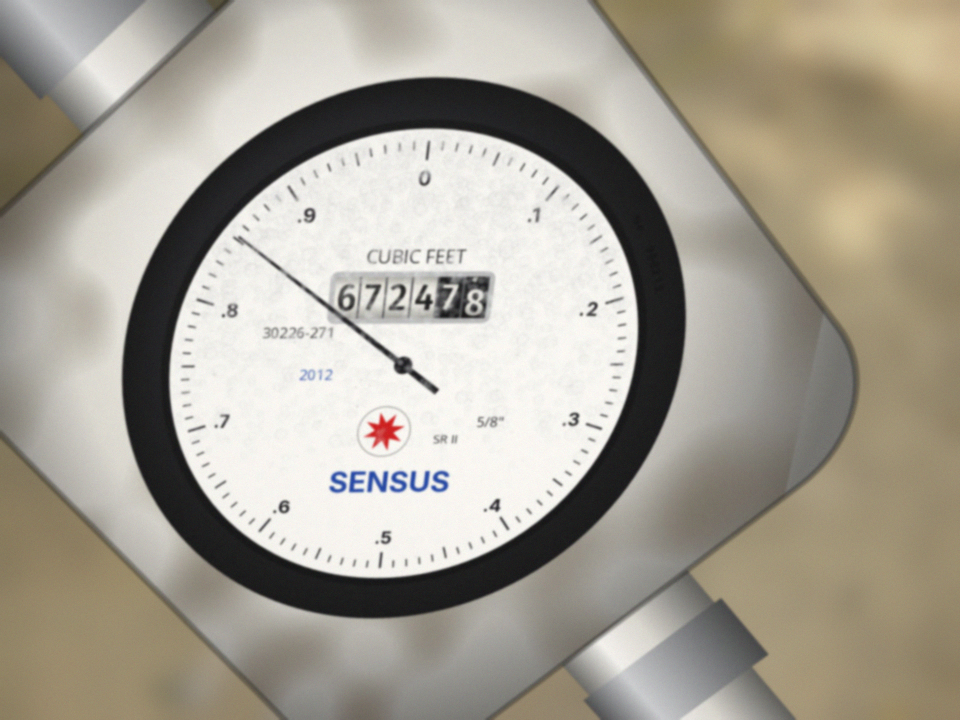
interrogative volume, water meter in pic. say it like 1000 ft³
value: 672477.85 ft³
